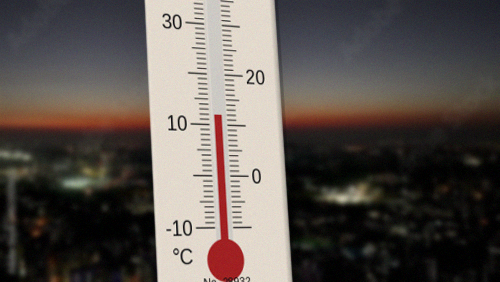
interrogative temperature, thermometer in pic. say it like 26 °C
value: 12 °C
